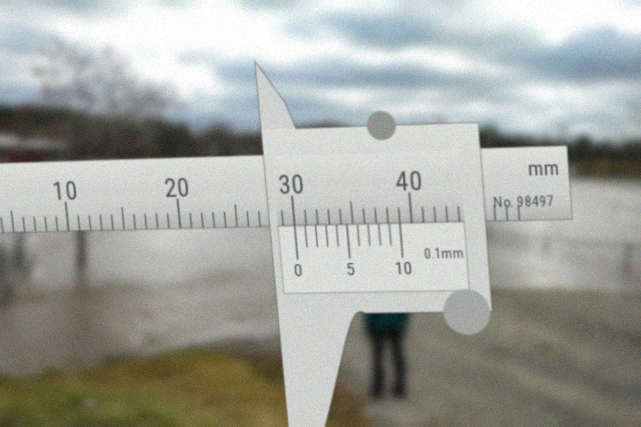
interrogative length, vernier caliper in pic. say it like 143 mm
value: 30.0 mm
